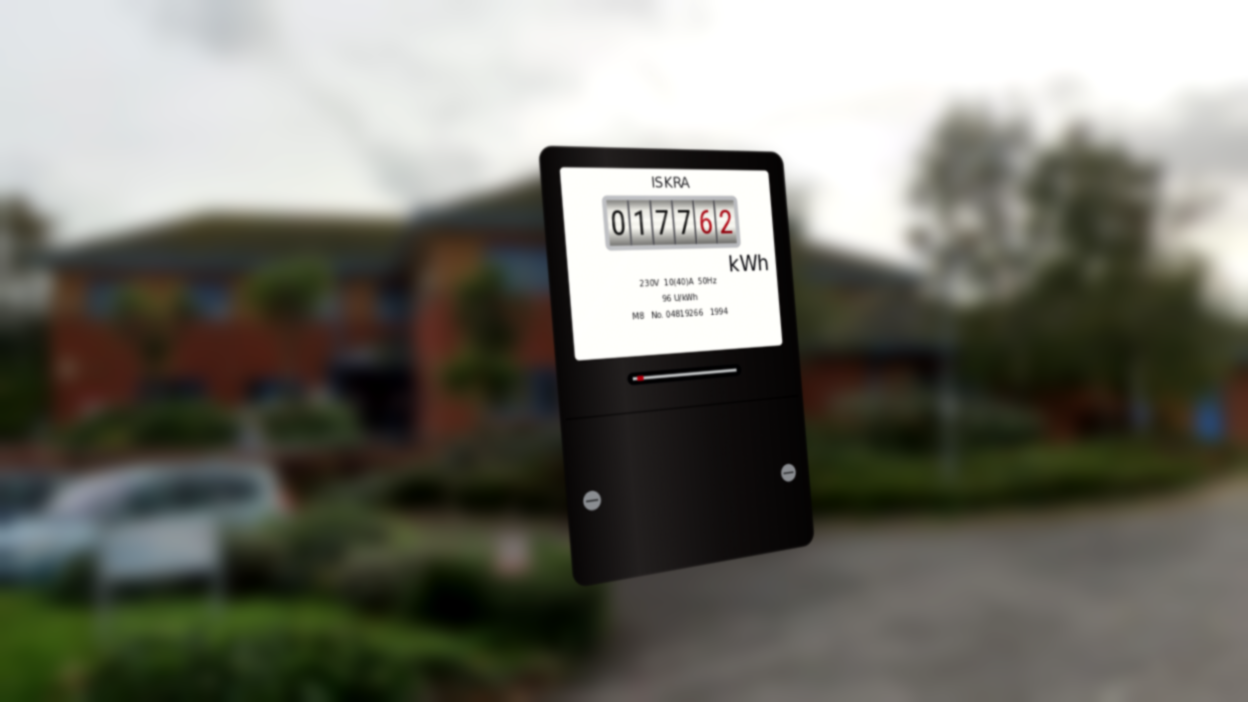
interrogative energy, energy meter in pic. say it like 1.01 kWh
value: 177.62 kWh
